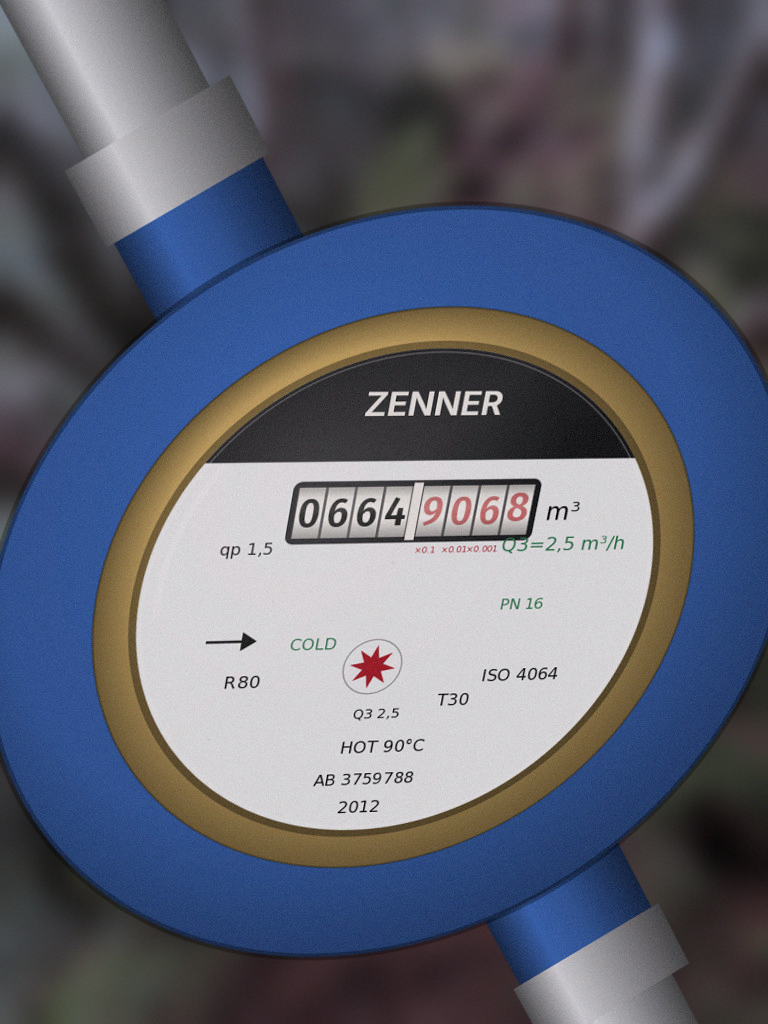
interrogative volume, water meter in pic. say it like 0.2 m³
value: 664.9068 m³
